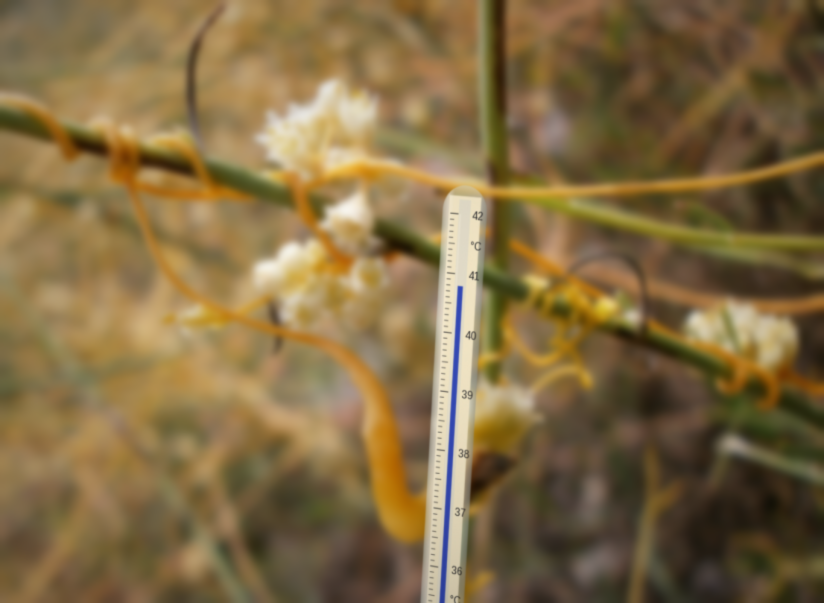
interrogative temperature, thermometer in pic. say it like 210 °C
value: 40.8 °C
